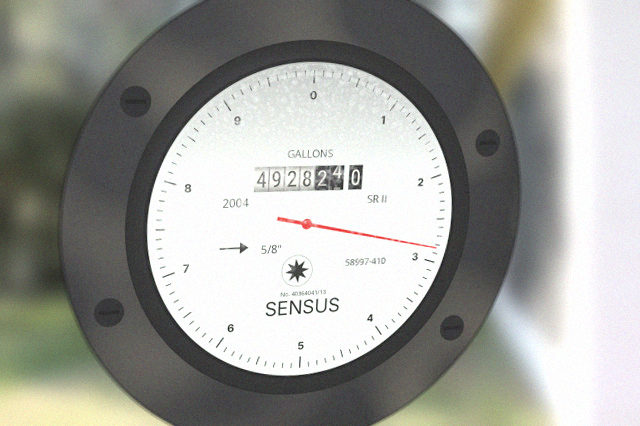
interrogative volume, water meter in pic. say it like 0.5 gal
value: 4928242.8 gal
